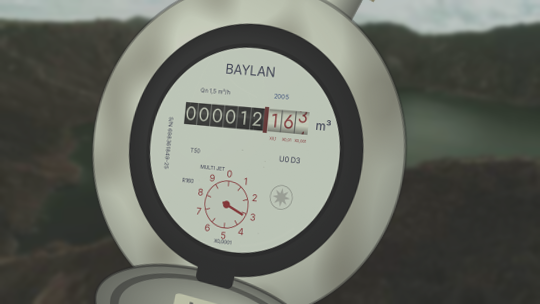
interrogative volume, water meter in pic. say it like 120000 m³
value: 12.1633 m³
